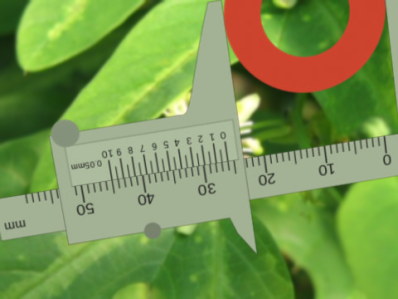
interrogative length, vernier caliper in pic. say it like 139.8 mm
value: 26.0 mm
